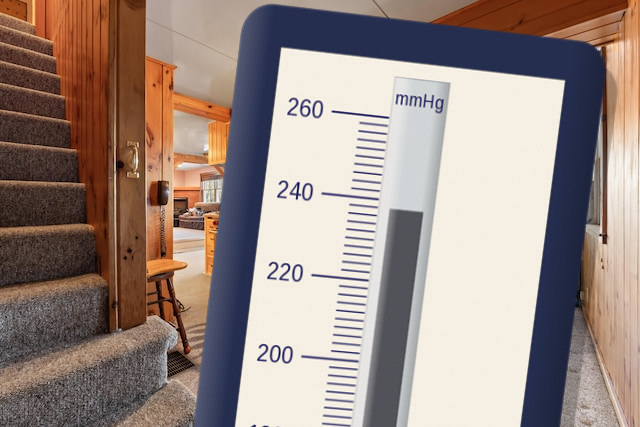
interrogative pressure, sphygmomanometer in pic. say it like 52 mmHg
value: 238 mmHg
